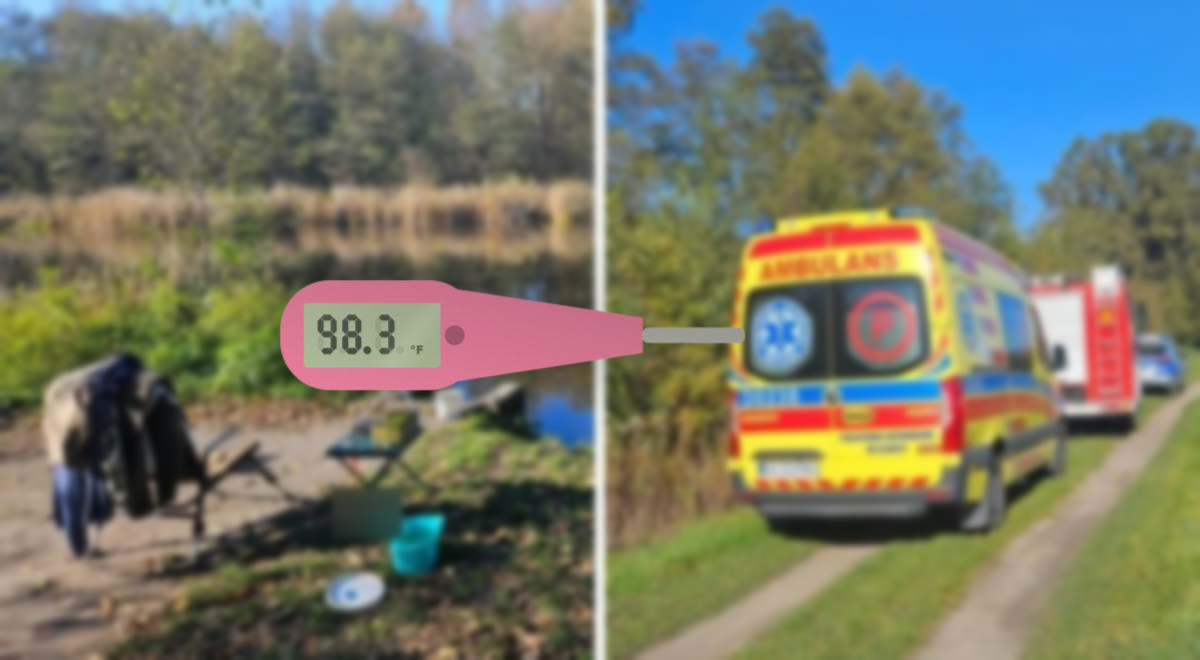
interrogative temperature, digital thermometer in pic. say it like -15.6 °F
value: 98.3 °F
